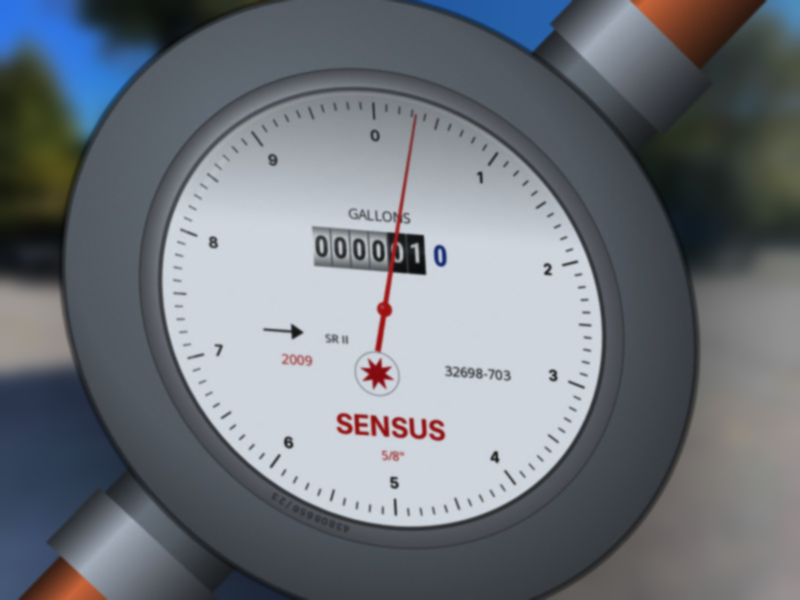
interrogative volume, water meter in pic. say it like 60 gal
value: 10.3 gal
